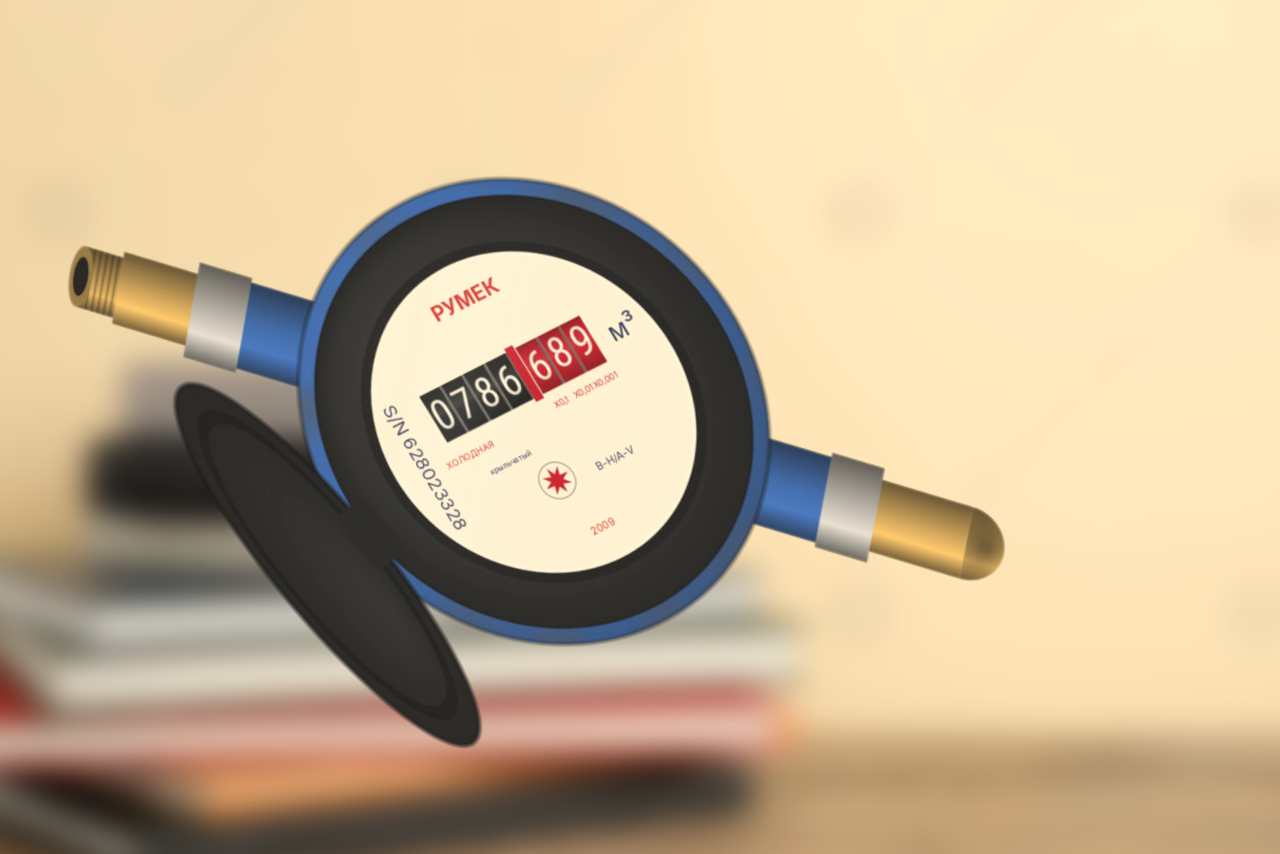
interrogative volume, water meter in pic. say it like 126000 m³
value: 786.689 m³
